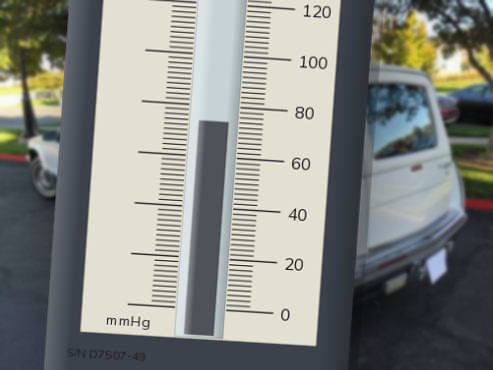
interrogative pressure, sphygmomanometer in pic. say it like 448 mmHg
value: 74 mmHg
